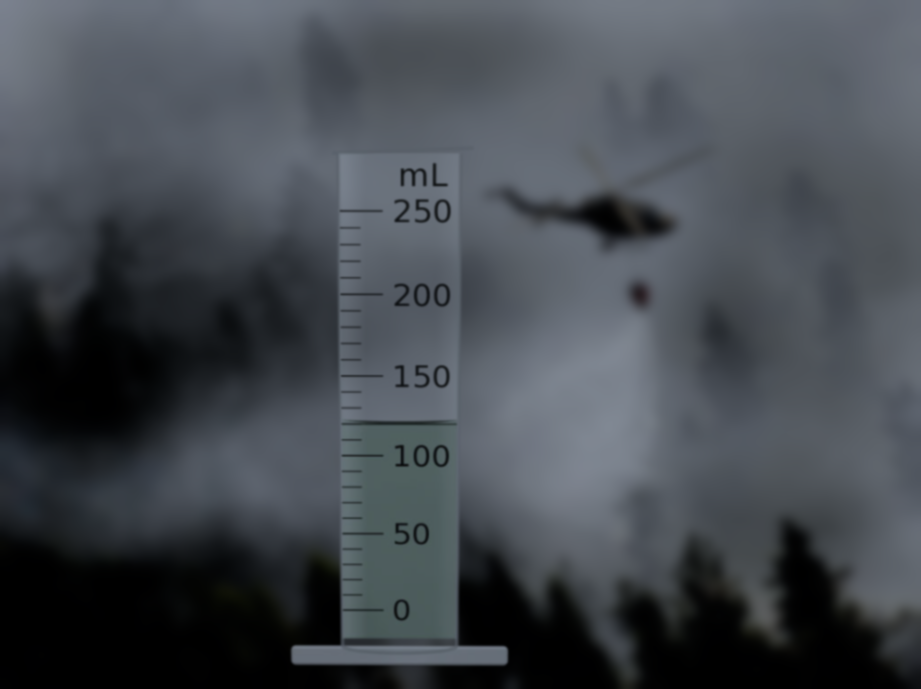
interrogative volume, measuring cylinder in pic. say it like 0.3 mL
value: 120 mL
